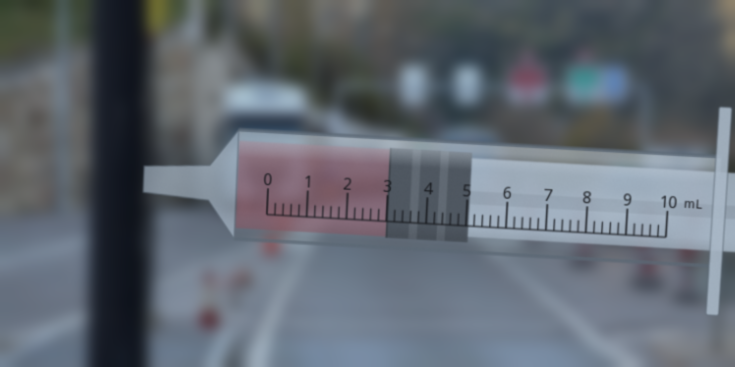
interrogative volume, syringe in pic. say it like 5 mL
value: 3 mL
